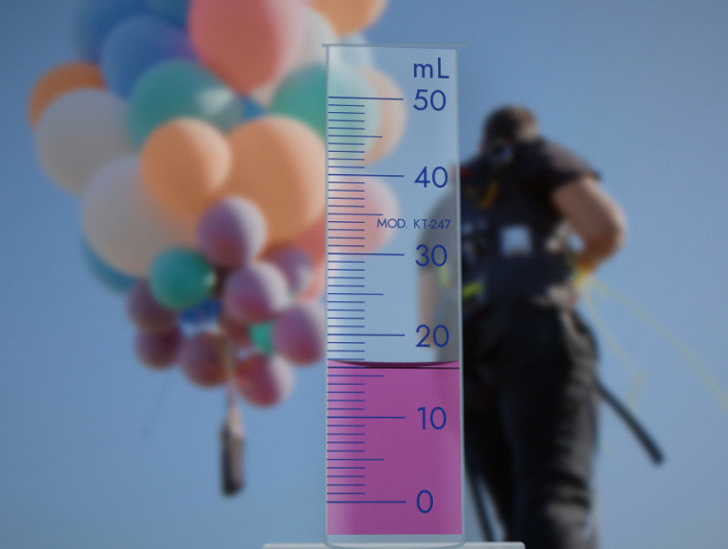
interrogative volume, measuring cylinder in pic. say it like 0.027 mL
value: 16 mL
